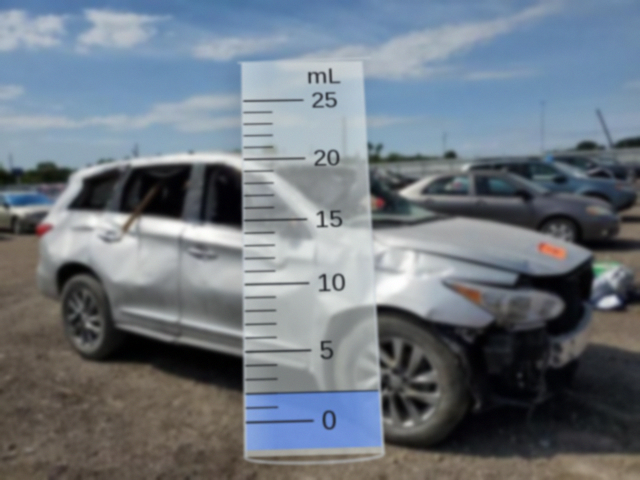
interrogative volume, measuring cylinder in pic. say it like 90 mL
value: 2 mL
